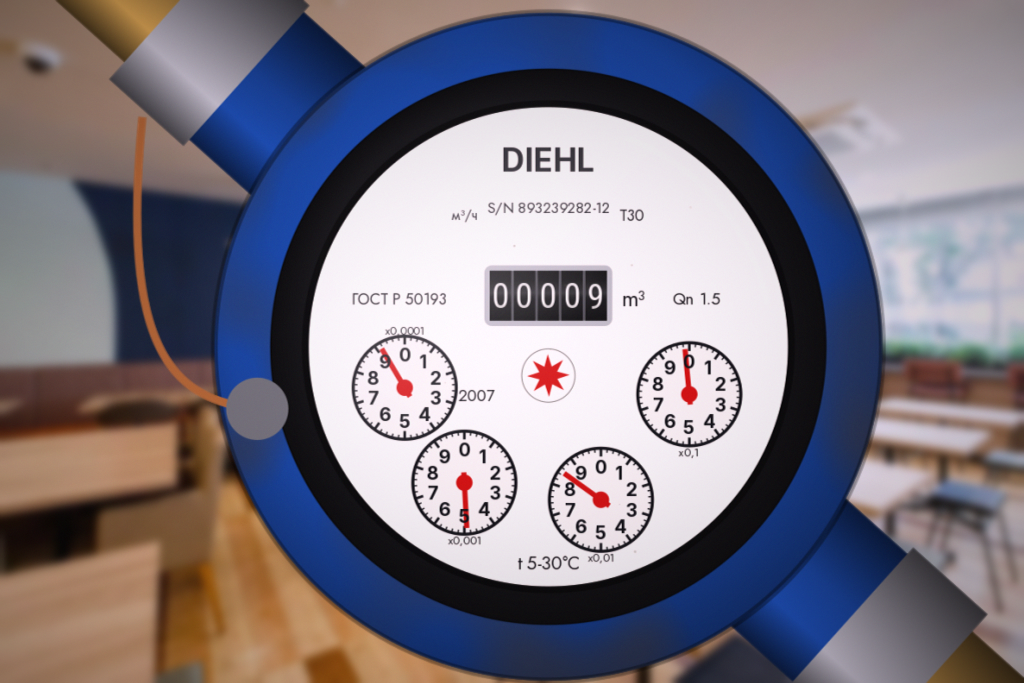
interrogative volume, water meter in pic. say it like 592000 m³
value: 8.9849 m³
